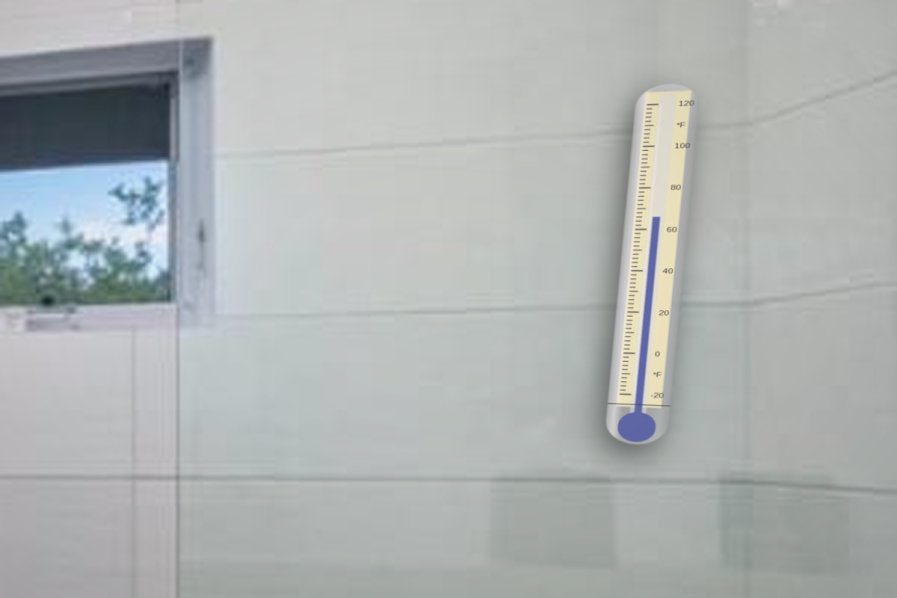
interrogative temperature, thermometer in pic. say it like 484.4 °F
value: 66 °F
